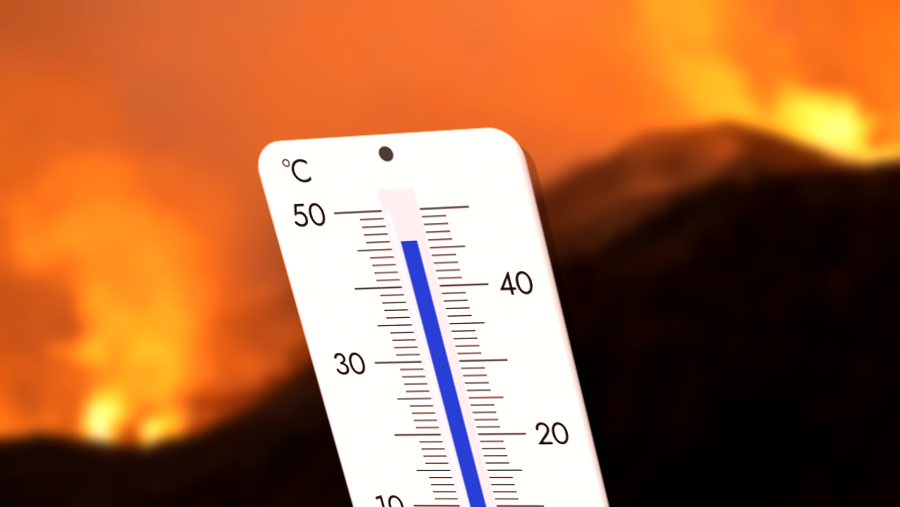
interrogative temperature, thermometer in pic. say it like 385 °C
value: 46 °C
